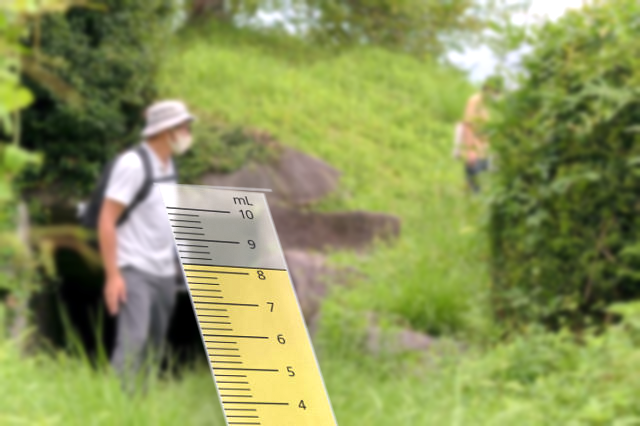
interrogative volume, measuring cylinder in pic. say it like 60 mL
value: 8.2 mL
